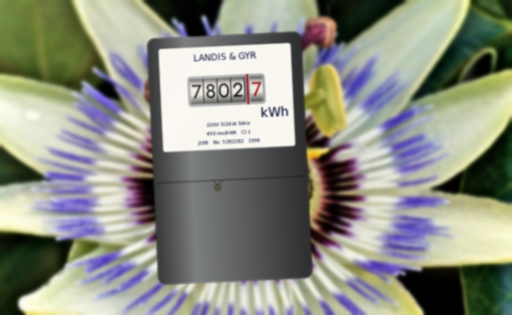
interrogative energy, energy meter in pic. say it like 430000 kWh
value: 7802.7 kWh
